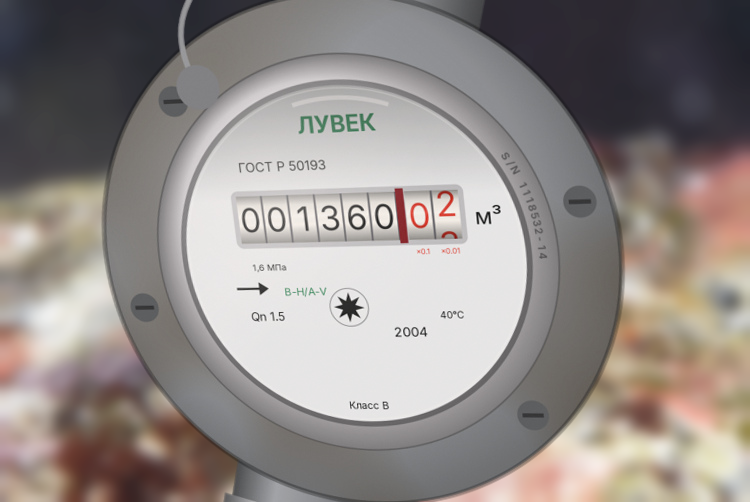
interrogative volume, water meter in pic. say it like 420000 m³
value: 1360.02 m³
